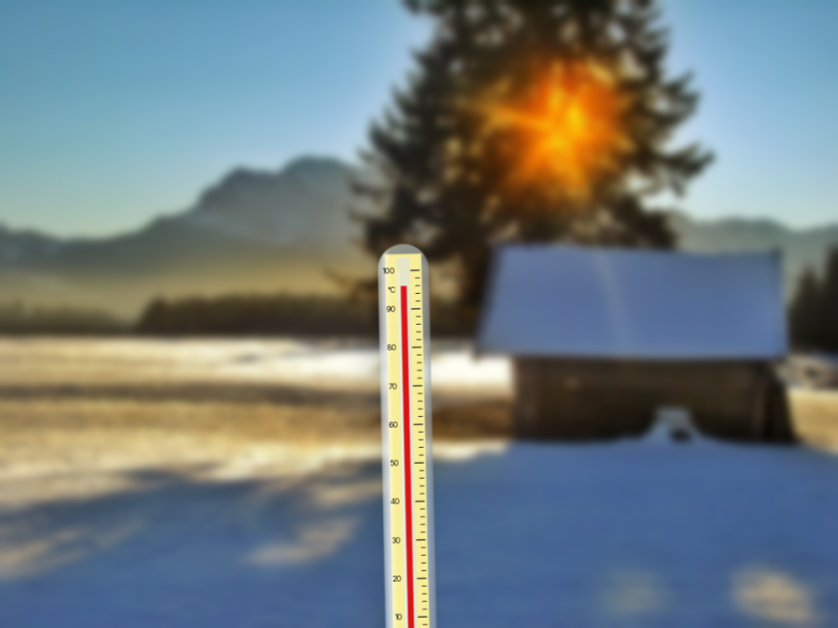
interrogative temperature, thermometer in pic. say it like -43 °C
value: 96 °C
